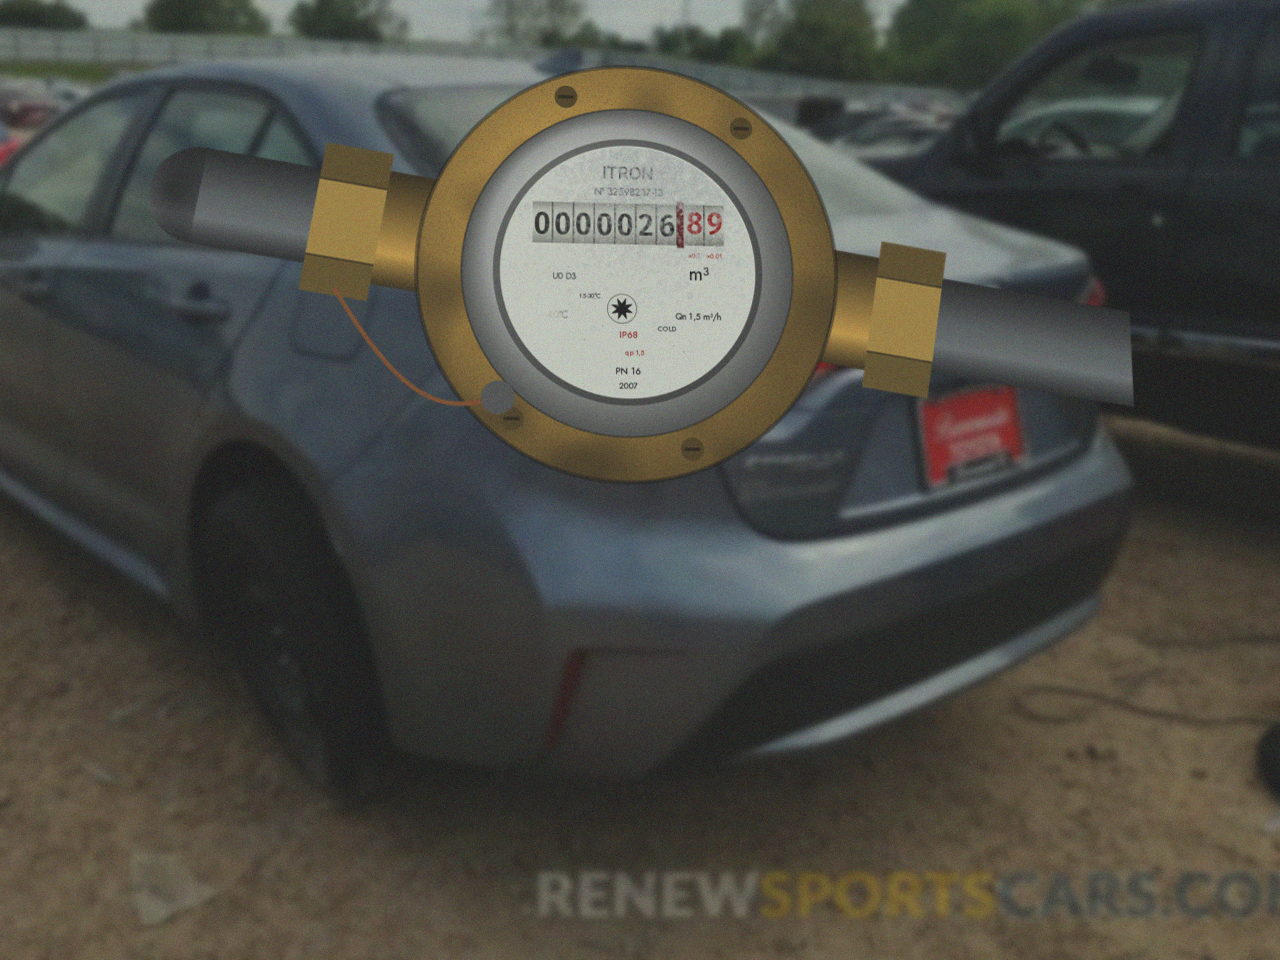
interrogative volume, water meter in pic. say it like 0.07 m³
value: 26.89 m³
